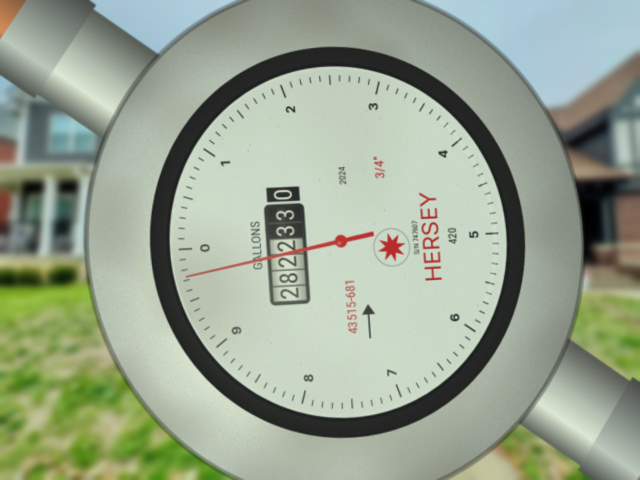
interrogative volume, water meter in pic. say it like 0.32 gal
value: 2822329.7 gal
